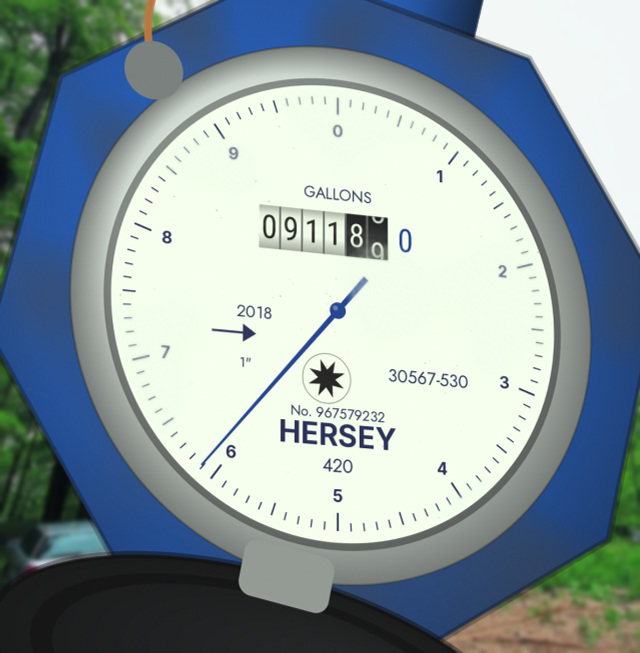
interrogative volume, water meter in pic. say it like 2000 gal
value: 911886.1 gal
